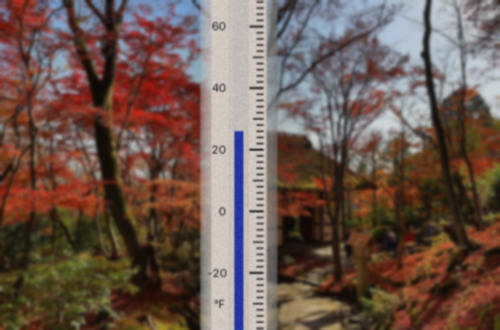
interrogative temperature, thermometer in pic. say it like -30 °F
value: 26 °F
